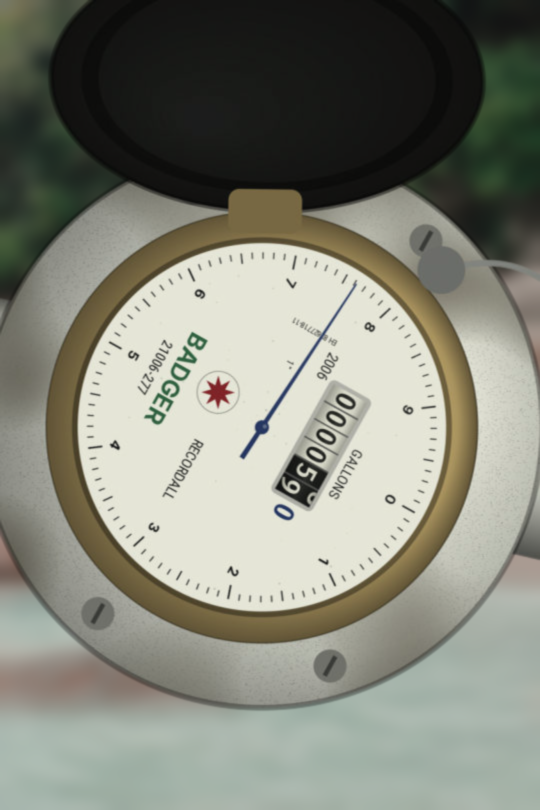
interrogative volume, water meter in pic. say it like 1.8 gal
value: 587.6 gal
